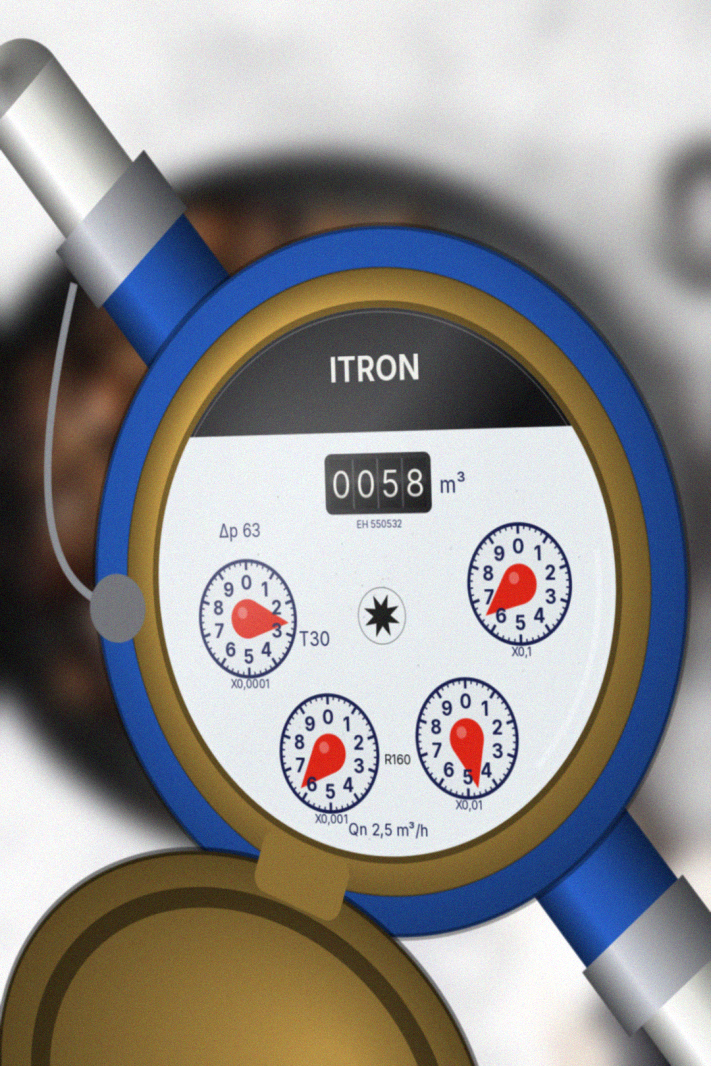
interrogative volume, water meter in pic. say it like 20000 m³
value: 58.6462 m³
